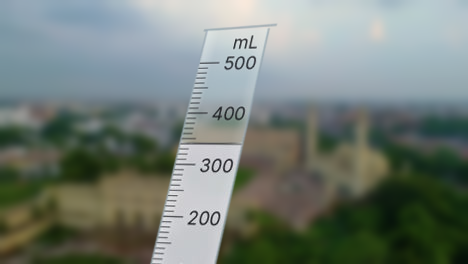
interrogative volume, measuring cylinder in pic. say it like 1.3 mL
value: 340 mL
